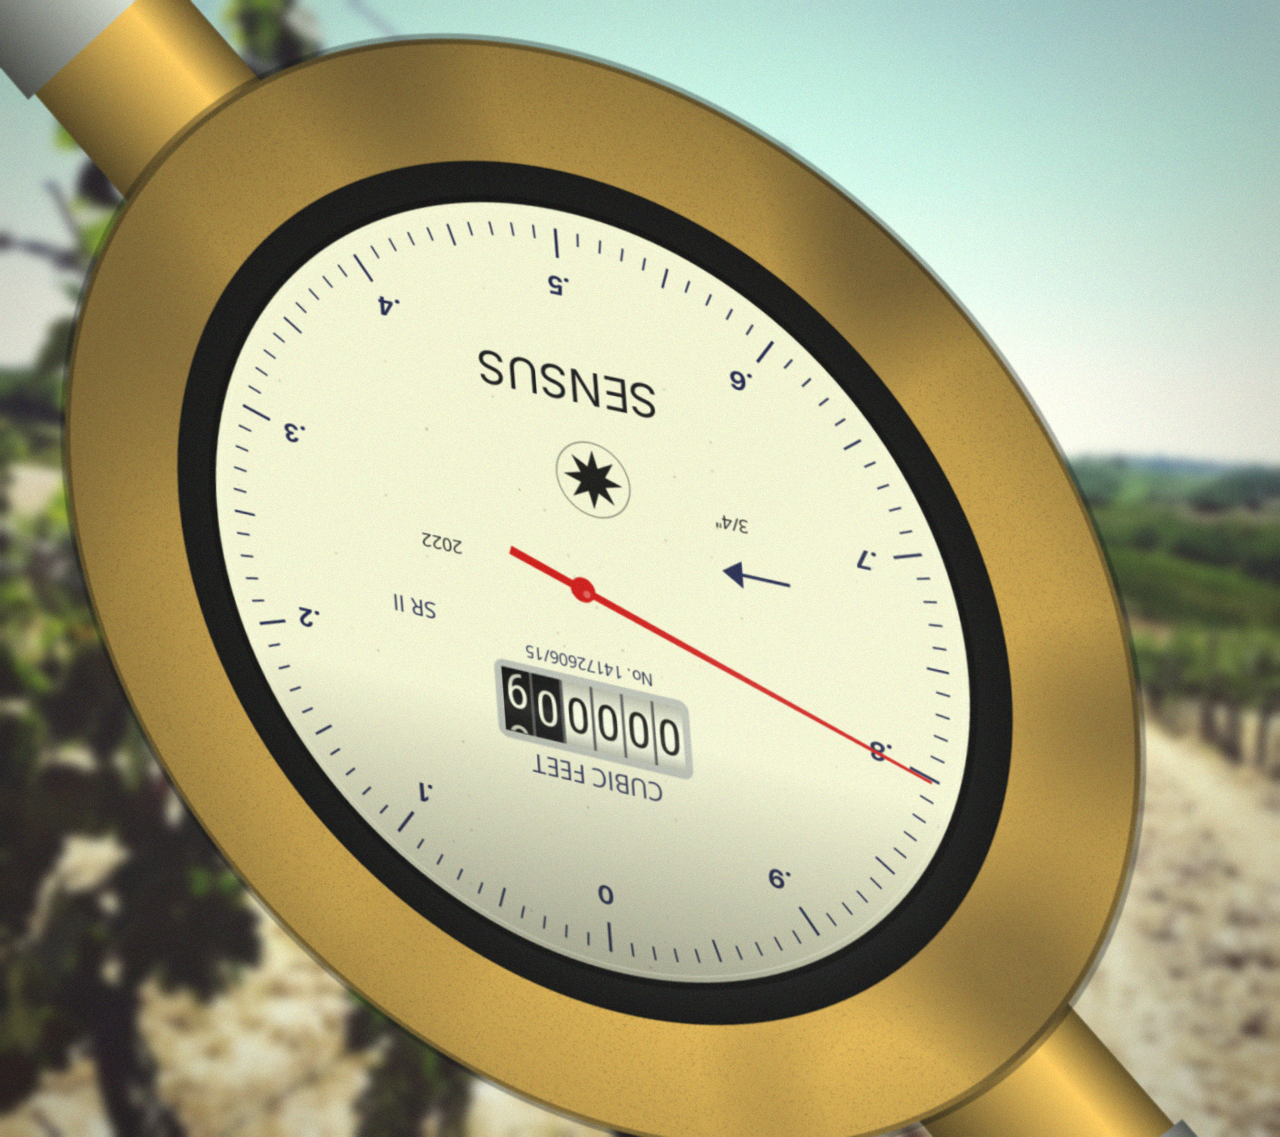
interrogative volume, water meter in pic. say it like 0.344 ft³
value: 8.80 ft³
